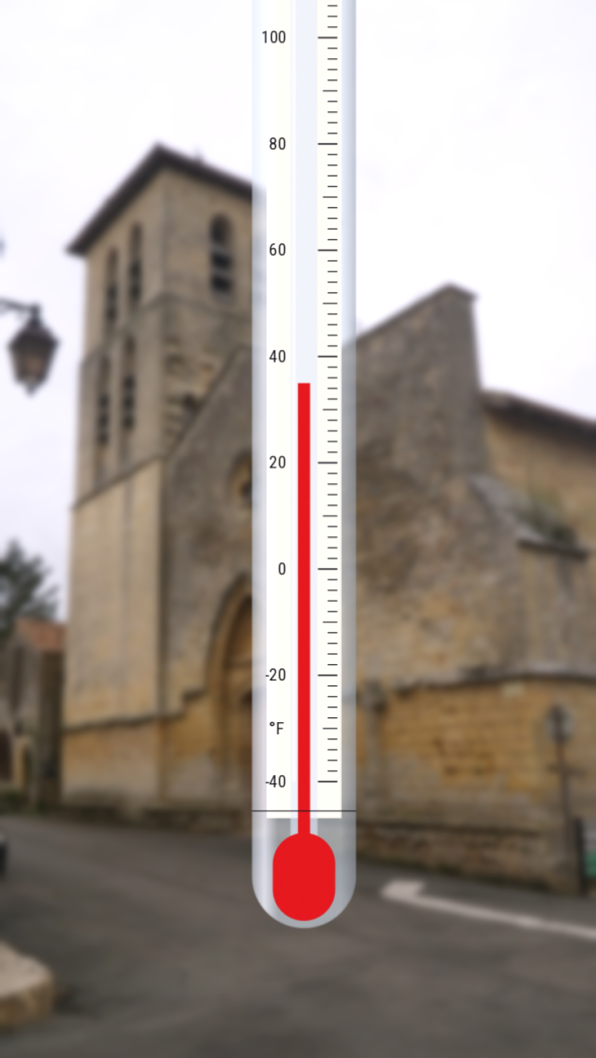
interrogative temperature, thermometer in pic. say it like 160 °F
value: 35 °F
